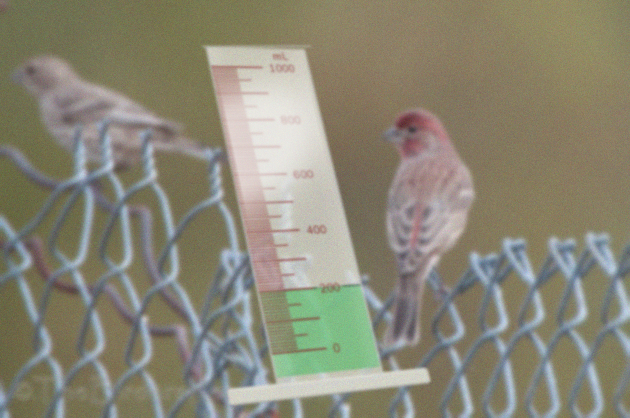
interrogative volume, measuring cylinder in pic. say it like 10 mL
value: 200 mL
